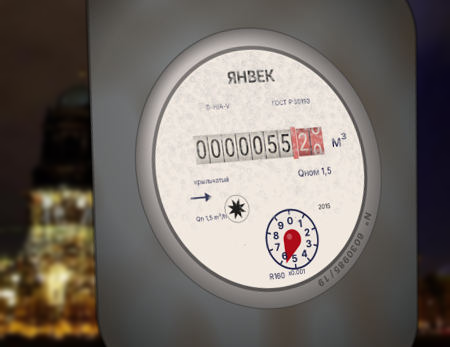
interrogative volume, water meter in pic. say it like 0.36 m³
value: 55.285 m³
